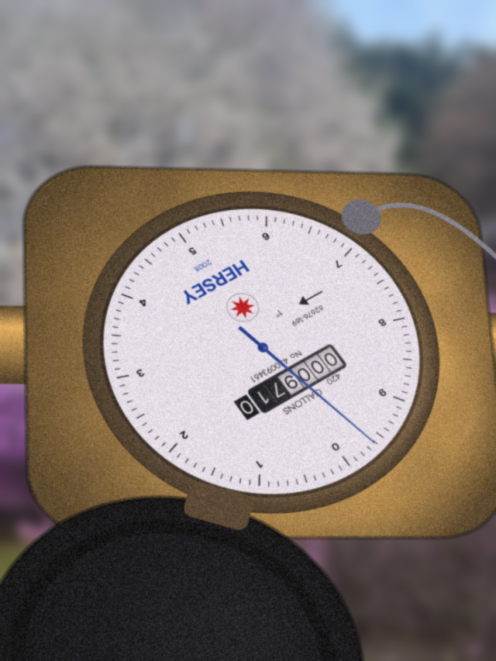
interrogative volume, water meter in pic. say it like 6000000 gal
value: 9709.6 gal
